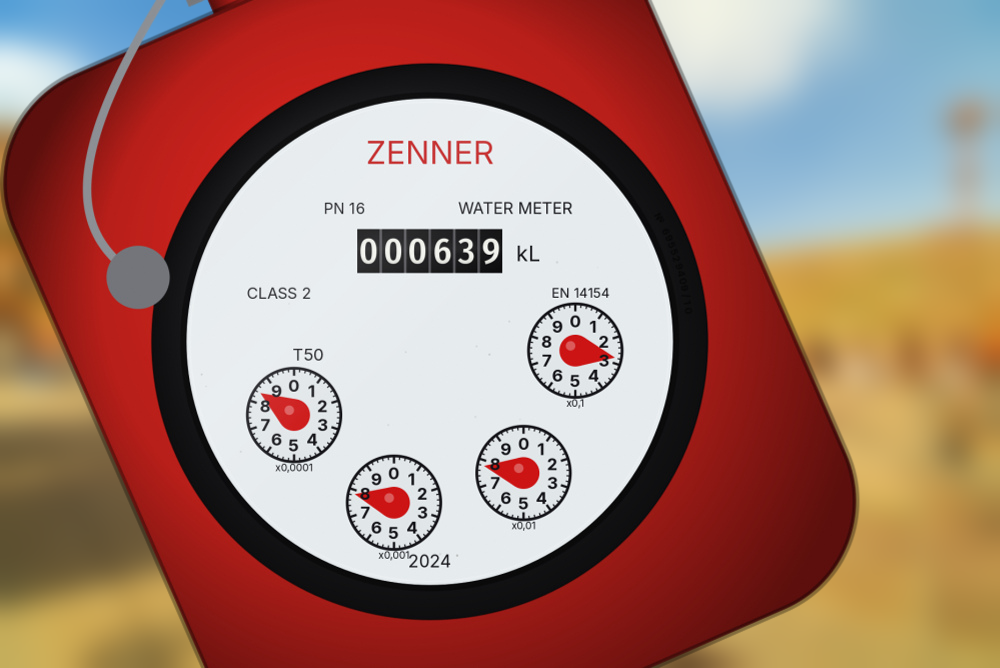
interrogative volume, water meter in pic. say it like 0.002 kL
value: 639.2778 kL
